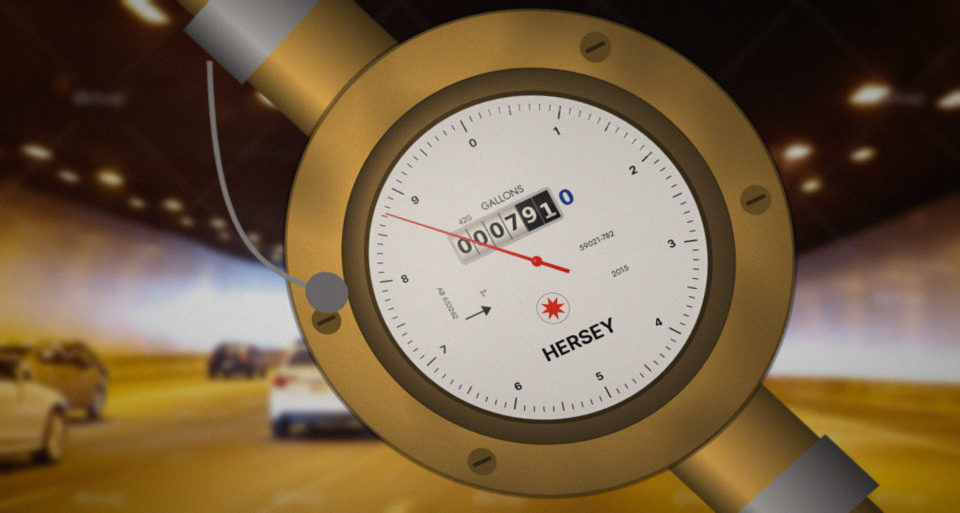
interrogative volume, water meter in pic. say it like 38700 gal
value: 7908.7 gal
